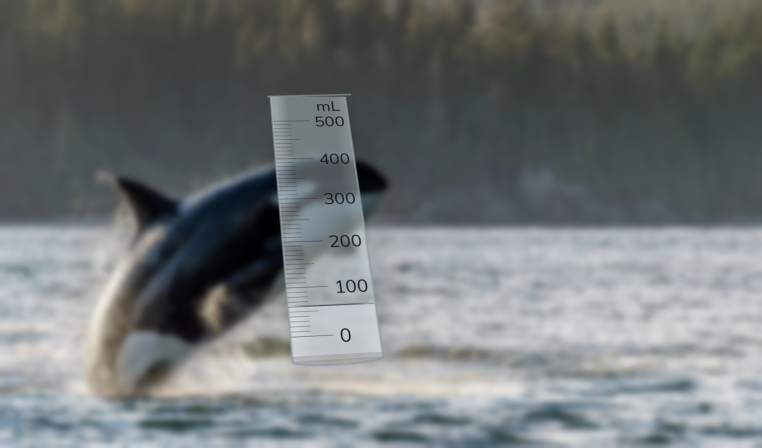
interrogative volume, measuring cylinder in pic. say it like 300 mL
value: 60 mL
